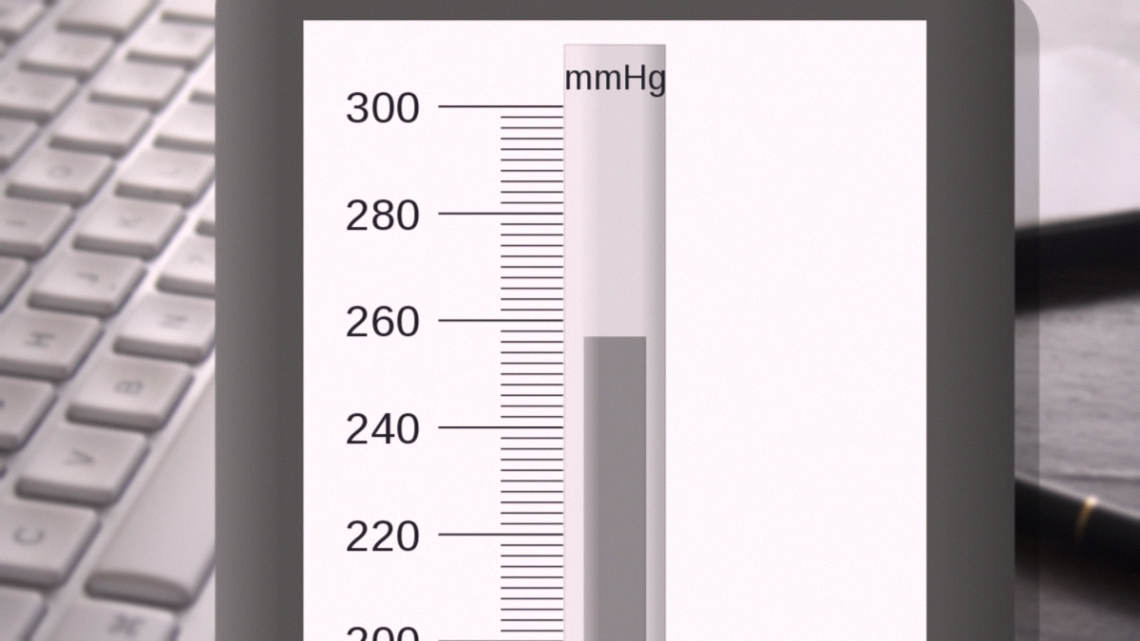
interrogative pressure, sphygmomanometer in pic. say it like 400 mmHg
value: 257 mmHg
